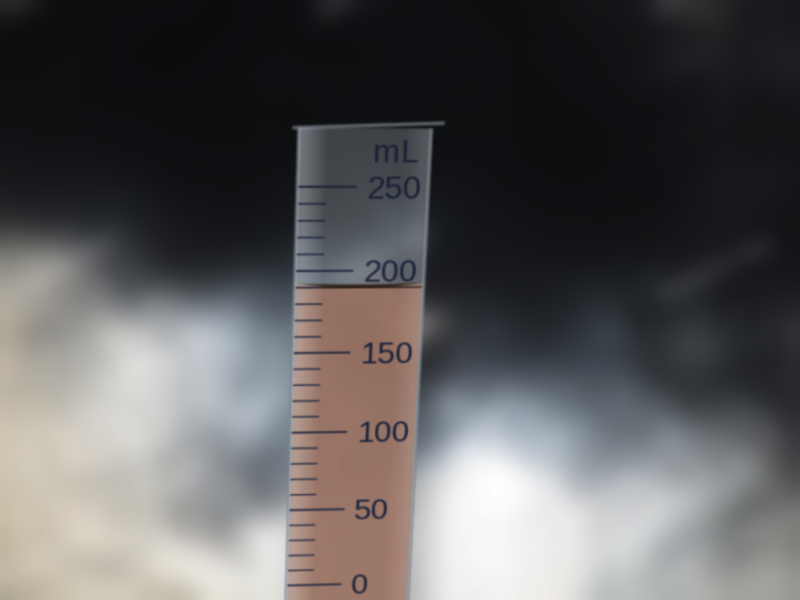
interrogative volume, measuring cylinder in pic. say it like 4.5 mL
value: 190 mL
